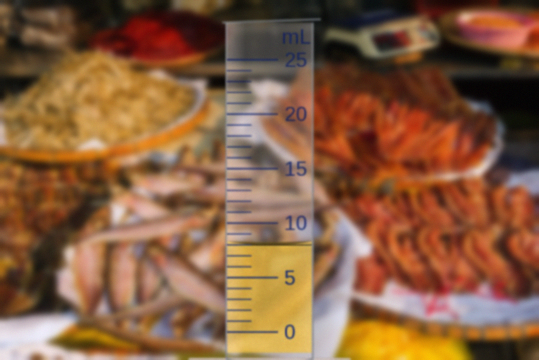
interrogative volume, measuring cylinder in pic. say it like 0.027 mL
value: 8 mL
